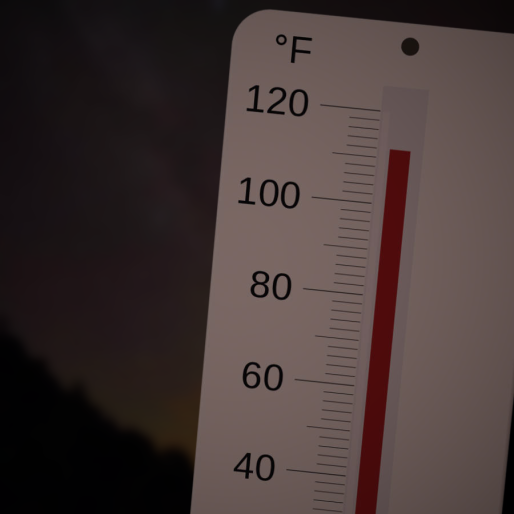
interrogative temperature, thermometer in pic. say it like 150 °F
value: 112 °F
